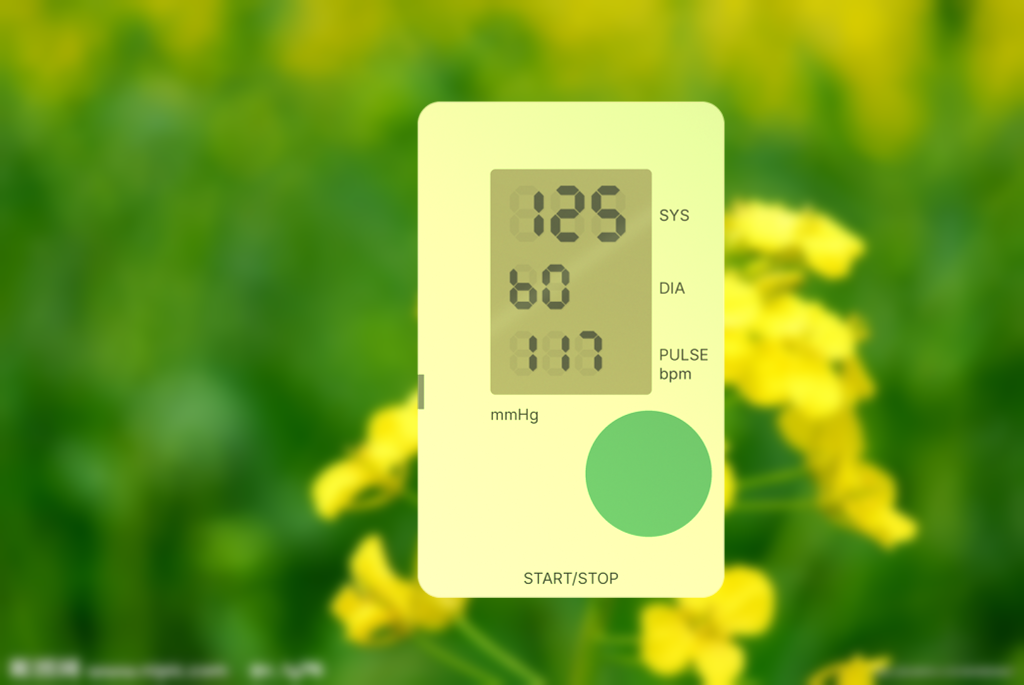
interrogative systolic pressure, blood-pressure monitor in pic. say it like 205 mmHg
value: 125 mmHg
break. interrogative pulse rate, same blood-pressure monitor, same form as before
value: 117 bpm
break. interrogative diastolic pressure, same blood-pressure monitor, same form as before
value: 60 mmHg
